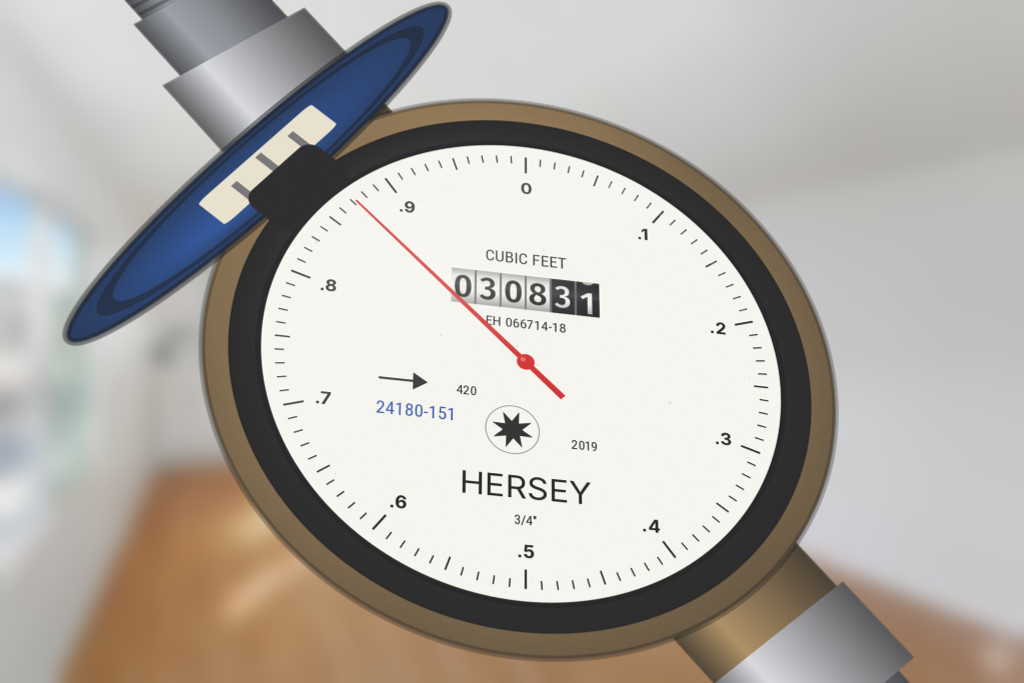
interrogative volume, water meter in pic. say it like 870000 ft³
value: 30830.87 ft³
